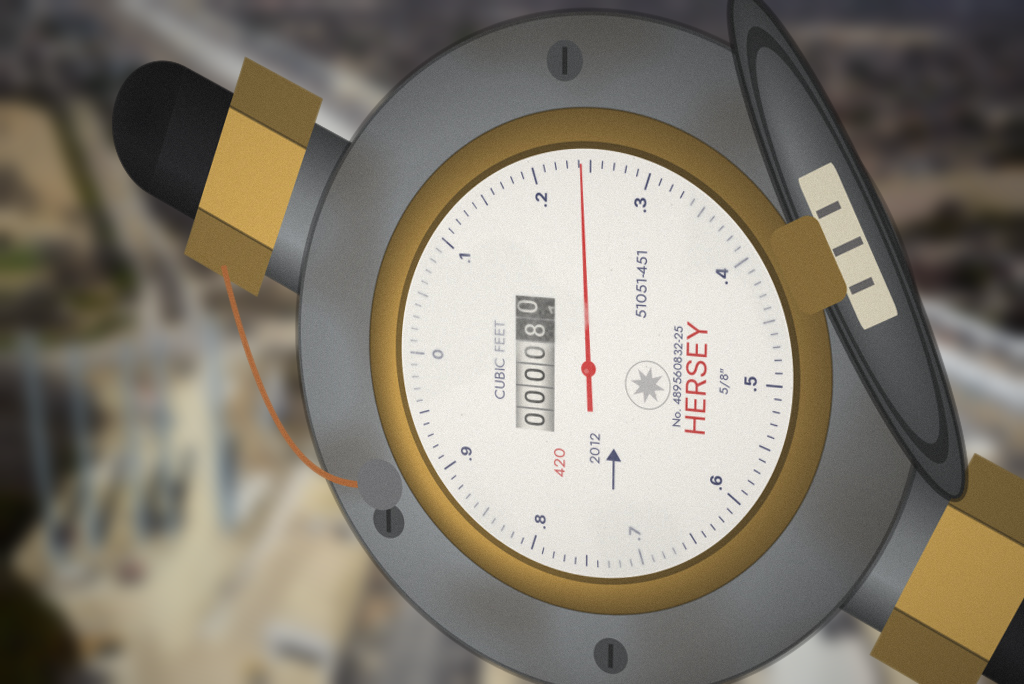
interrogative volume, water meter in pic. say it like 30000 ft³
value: 80.24 ft³
